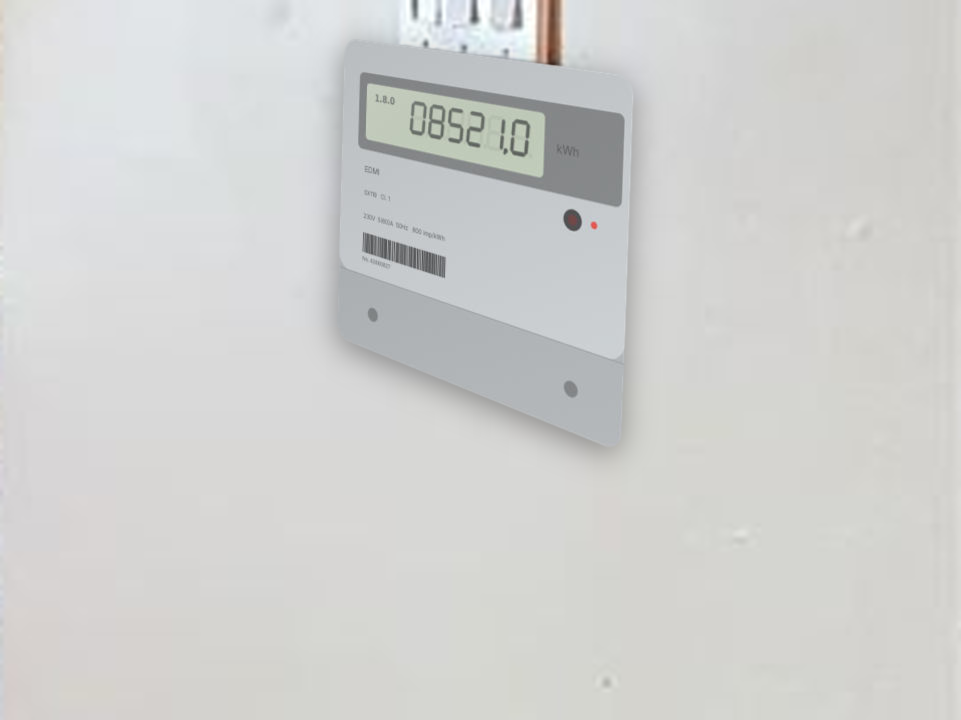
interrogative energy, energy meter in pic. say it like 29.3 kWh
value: 8521.0 kWh
